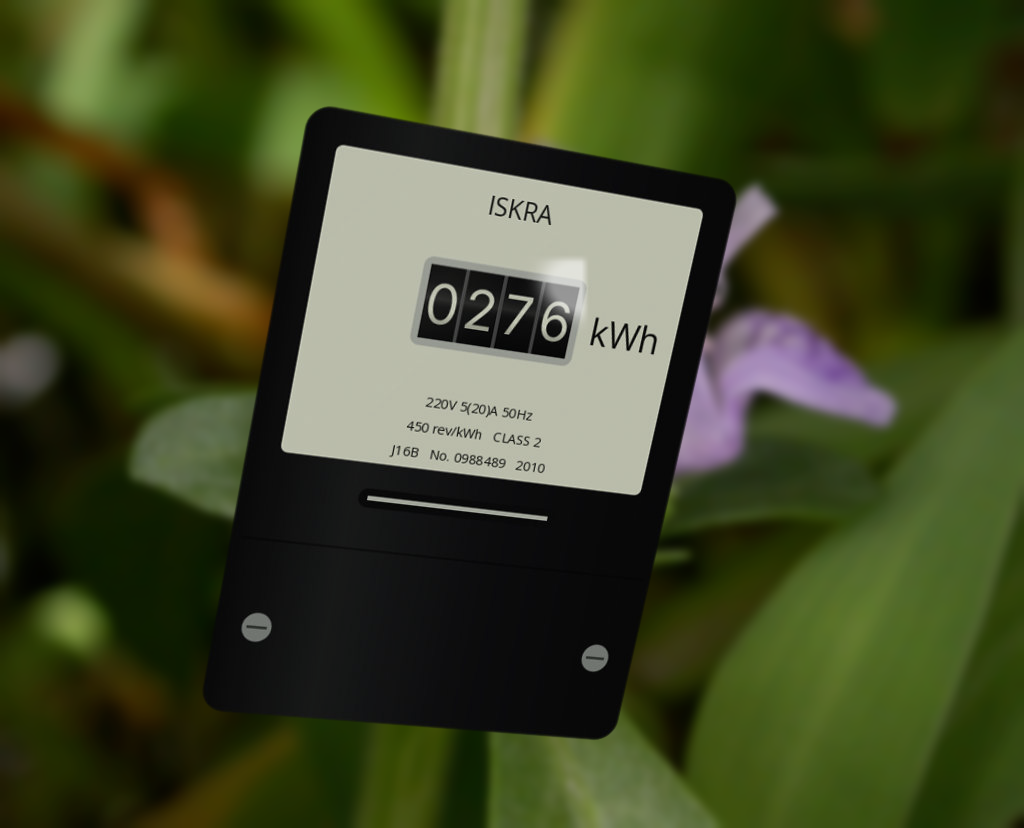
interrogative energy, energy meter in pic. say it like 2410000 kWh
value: 276 kWh
